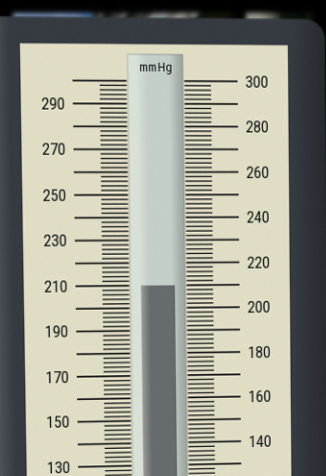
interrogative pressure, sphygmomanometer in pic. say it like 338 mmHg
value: 210 mmHg
